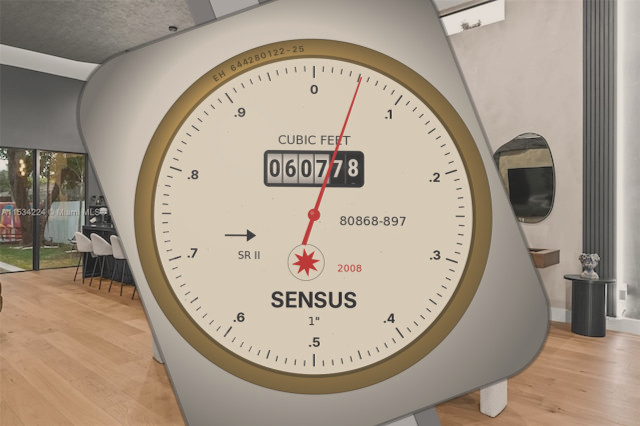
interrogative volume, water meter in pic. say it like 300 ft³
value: 60778.05 ft³
